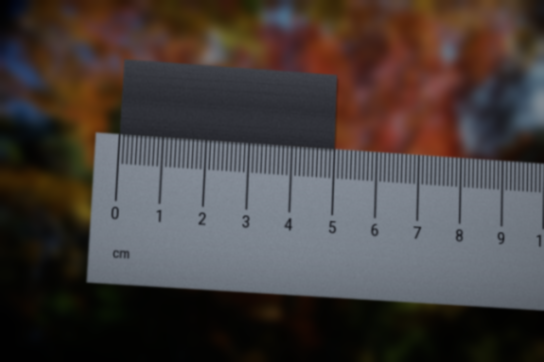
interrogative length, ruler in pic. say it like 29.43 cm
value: 5 cm
